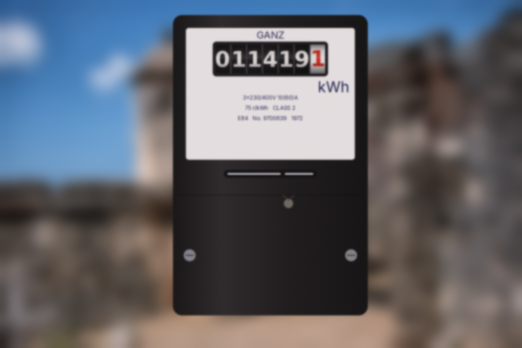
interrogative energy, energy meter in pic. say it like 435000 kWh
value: 11419.1 kWh
